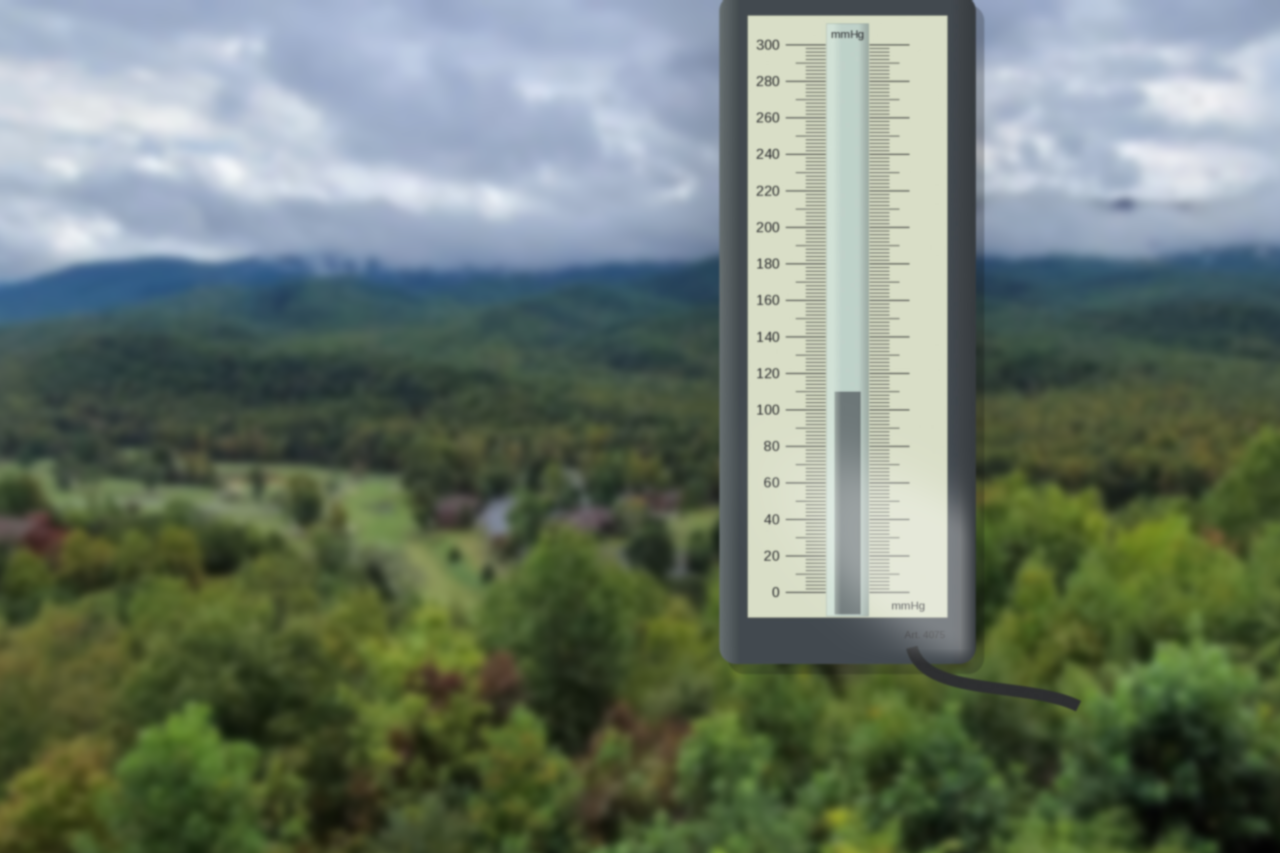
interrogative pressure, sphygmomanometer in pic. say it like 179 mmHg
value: 110 mmHg
